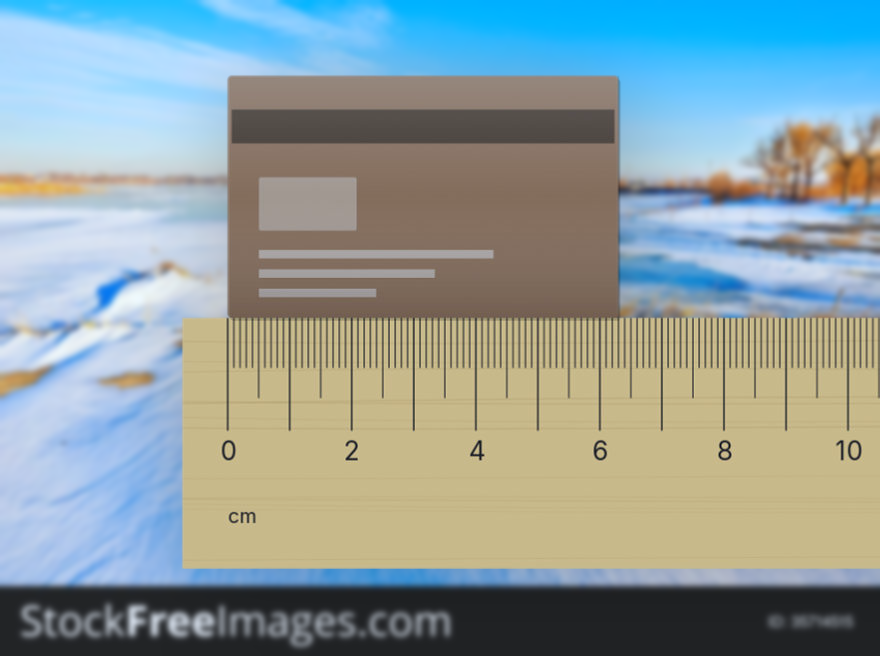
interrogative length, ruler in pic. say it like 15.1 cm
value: 6.3 cm
